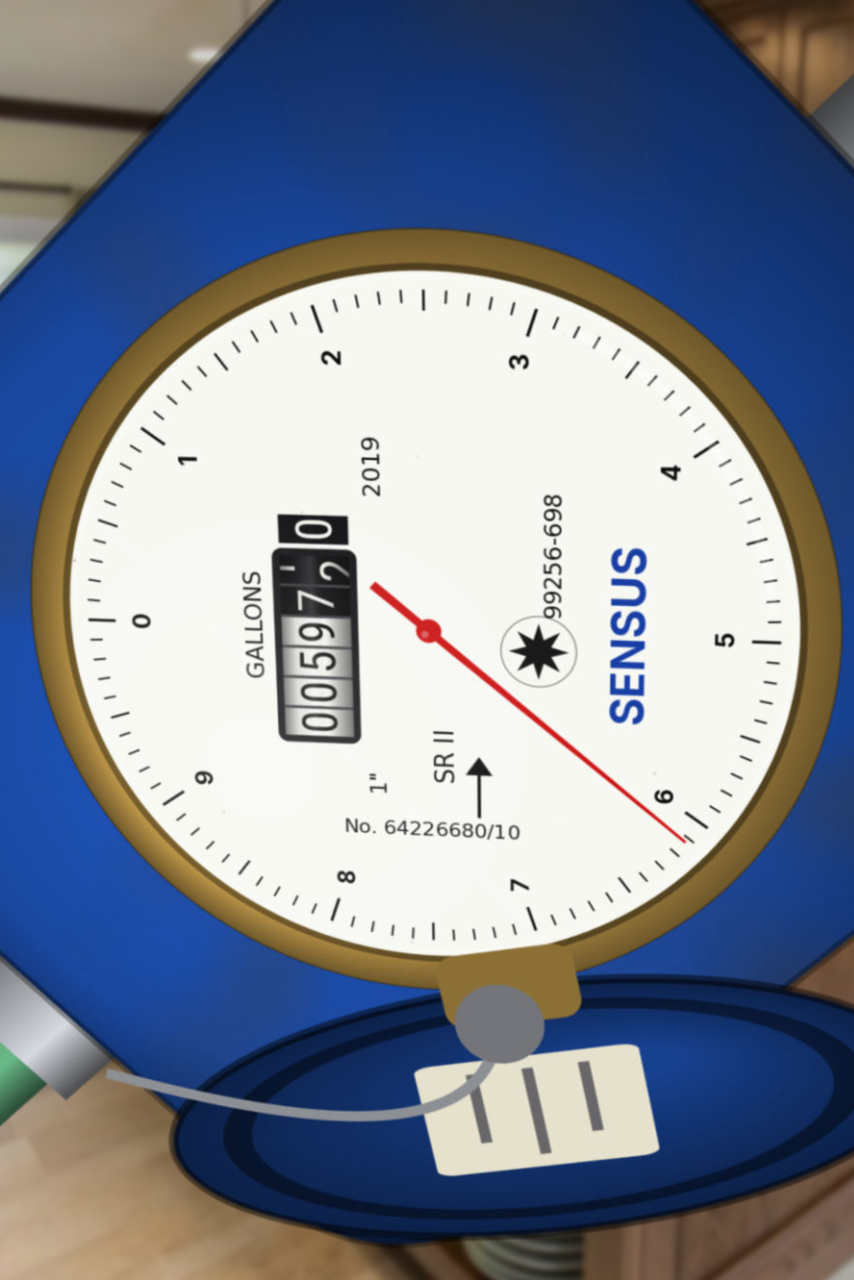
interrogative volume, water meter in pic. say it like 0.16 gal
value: 59716.1 gal
